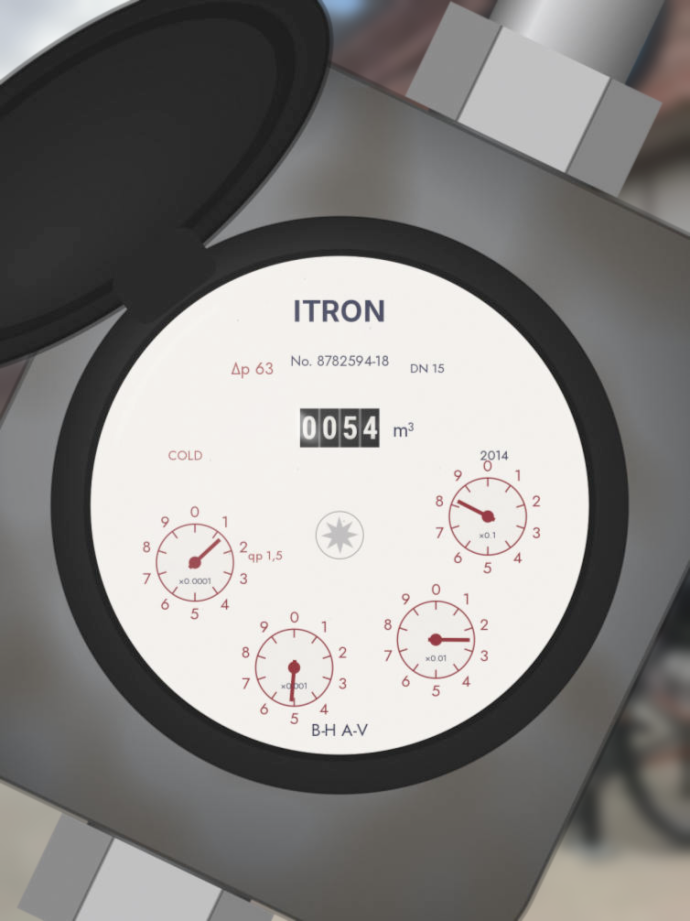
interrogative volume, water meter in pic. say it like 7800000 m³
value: 54.8251 m³
